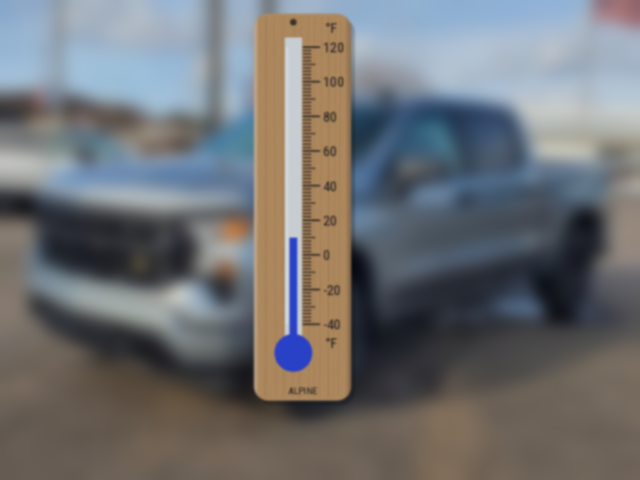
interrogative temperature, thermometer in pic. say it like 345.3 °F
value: 10 °F
